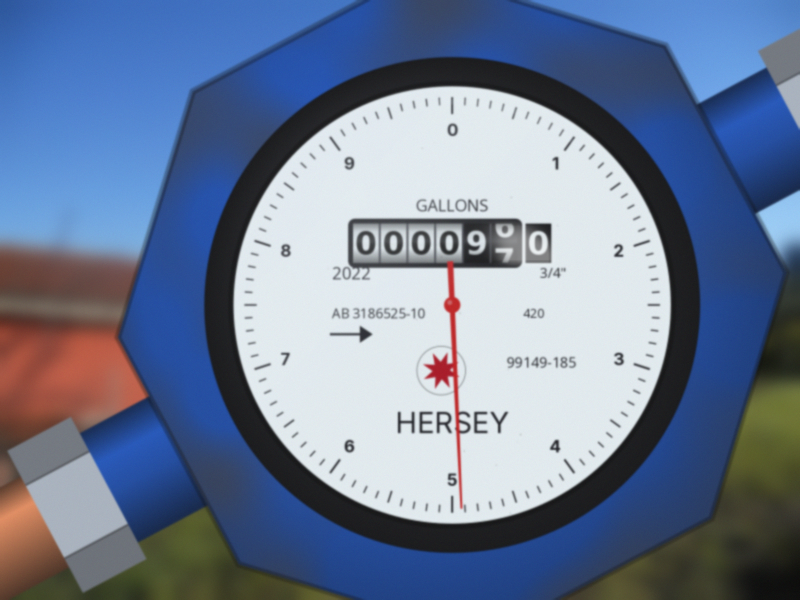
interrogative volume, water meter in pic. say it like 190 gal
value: 964.9 gal
